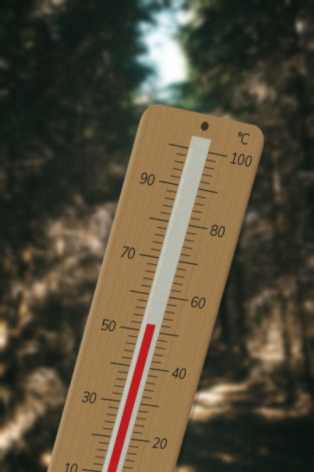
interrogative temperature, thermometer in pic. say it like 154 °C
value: 52 °C
